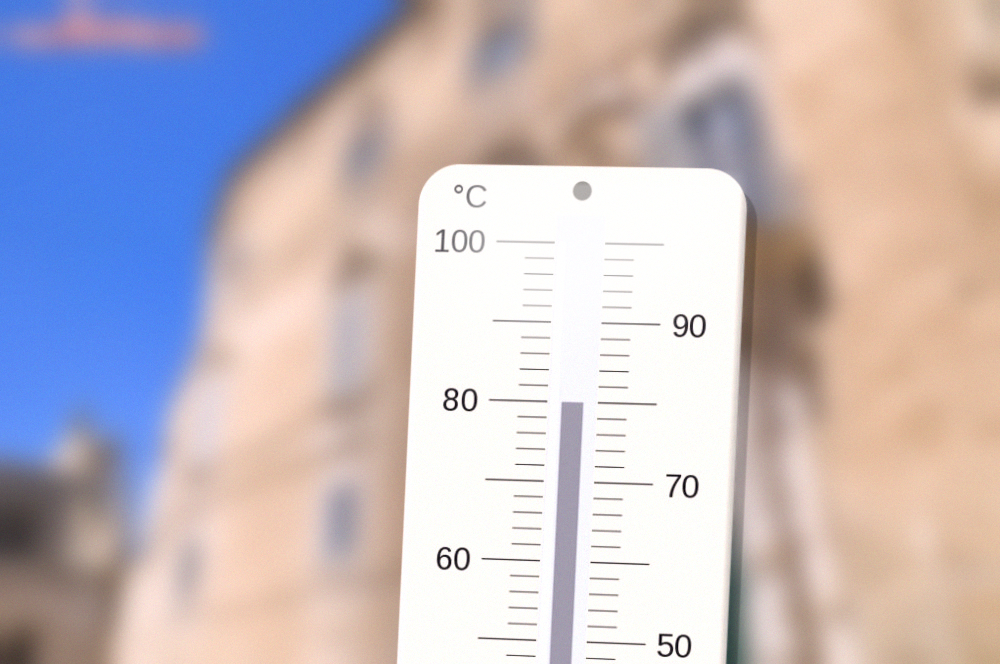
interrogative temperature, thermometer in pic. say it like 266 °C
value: 80 °C
